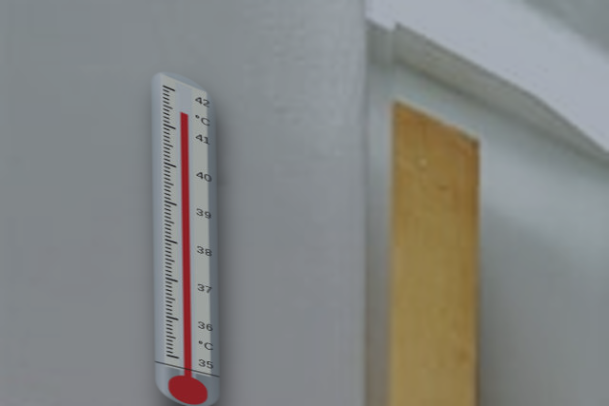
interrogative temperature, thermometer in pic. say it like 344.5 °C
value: 41.5 °C
